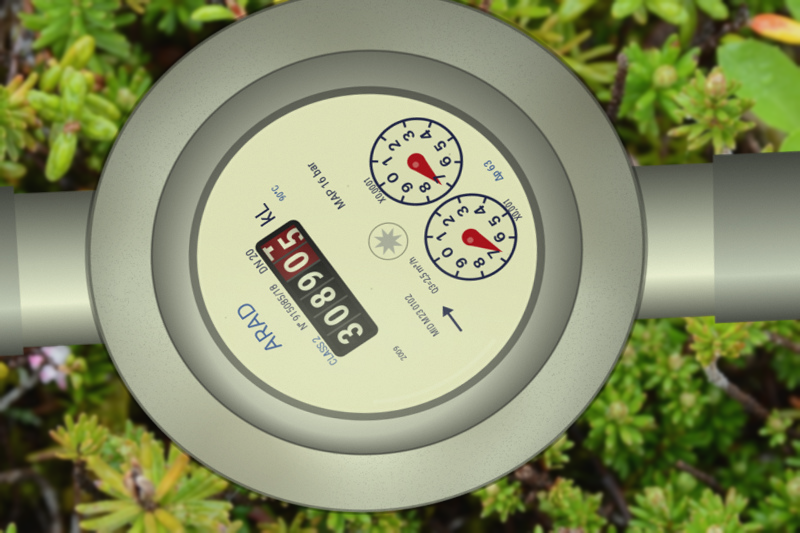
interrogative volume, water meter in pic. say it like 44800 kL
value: 3089.0467 kL
